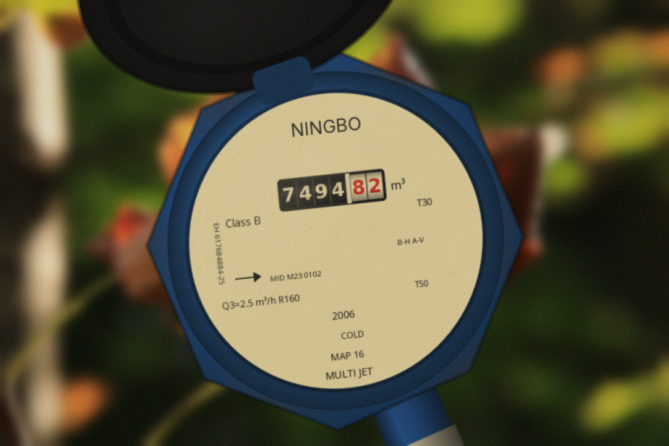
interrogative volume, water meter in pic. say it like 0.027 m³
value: 7494.82 m³
